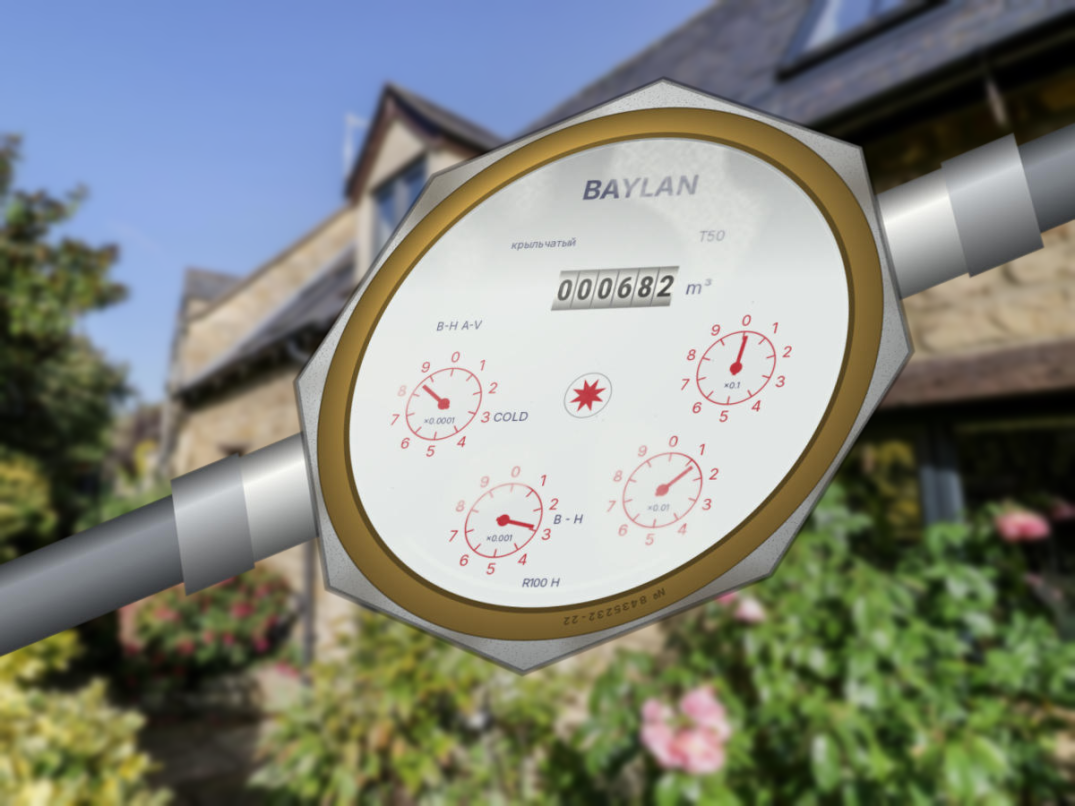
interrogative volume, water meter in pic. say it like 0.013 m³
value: 682.0128 m³
